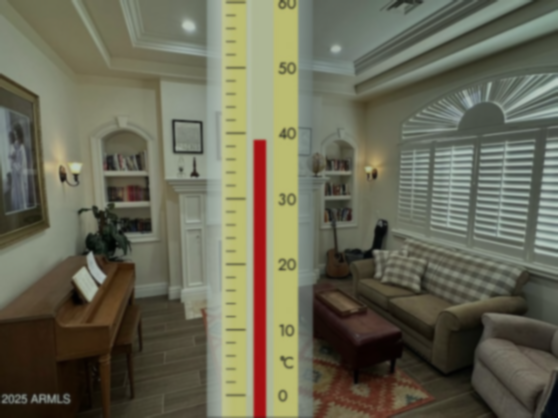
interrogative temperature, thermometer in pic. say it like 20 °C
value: 39 °C
